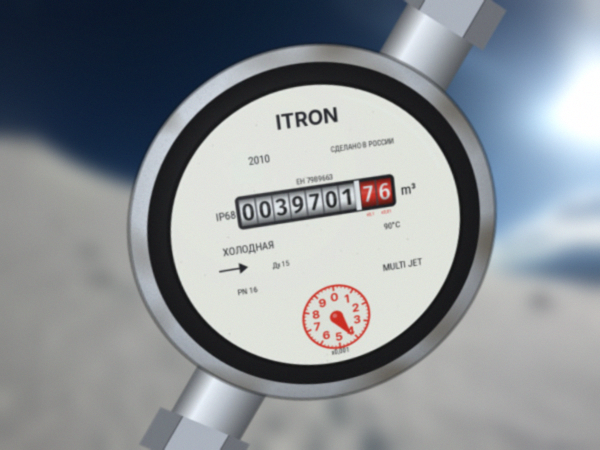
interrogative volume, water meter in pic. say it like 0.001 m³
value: 39701.764 m³
